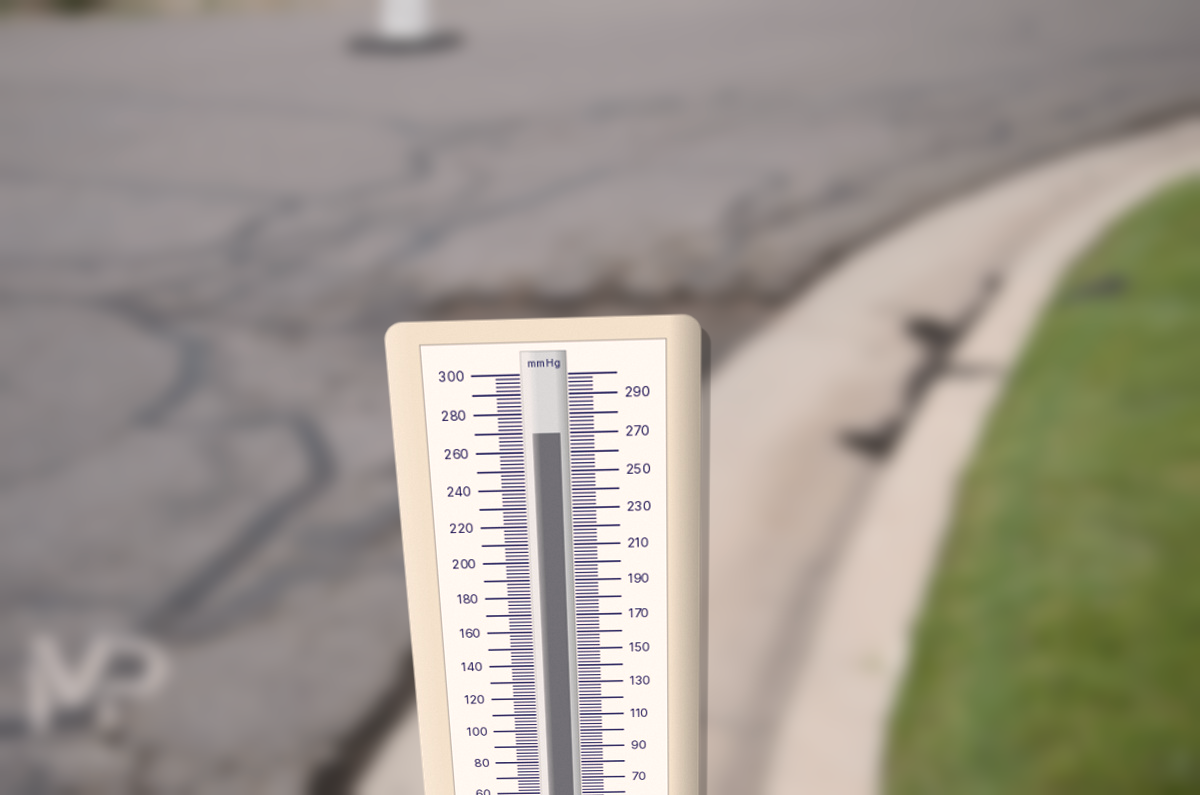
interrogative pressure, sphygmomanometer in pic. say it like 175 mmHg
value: 270 mmHg
